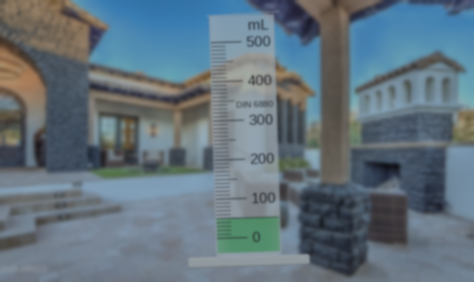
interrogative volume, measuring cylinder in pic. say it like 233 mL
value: 50 mL
